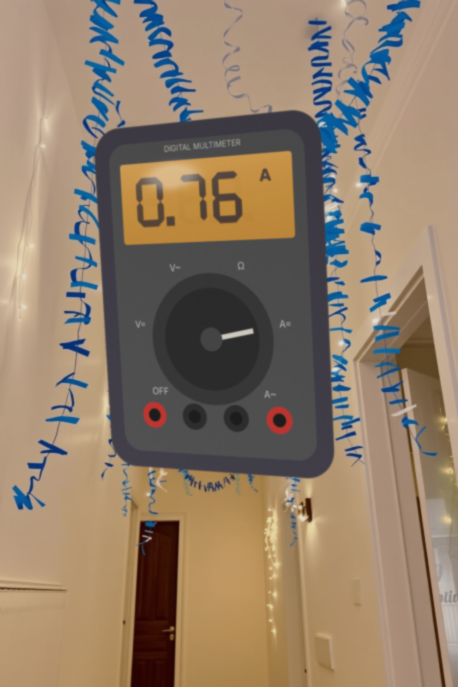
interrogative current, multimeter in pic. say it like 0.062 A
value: 0.76 A
